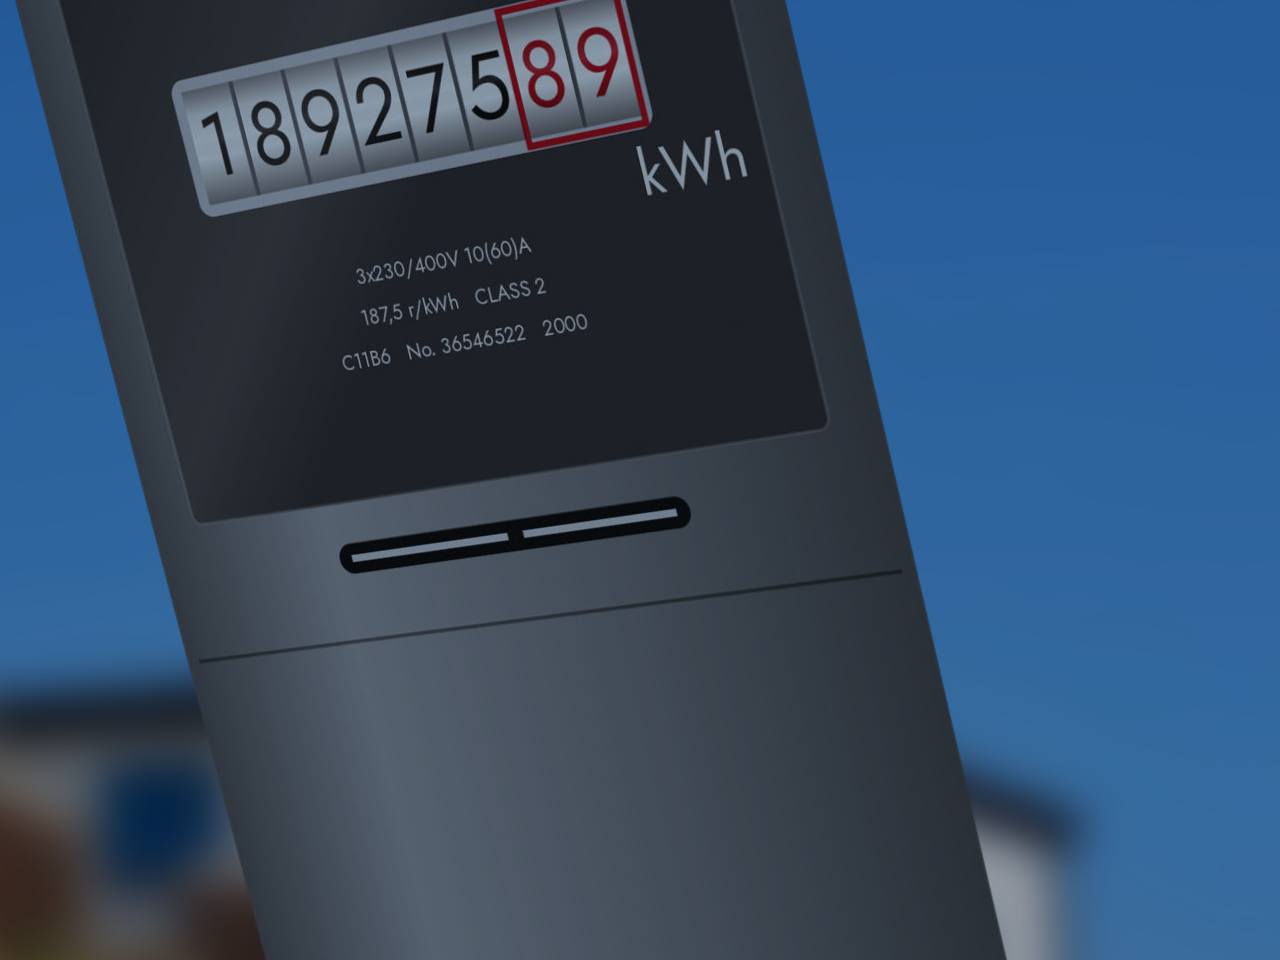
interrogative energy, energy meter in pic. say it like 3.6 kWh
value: 189275.89 kWh
